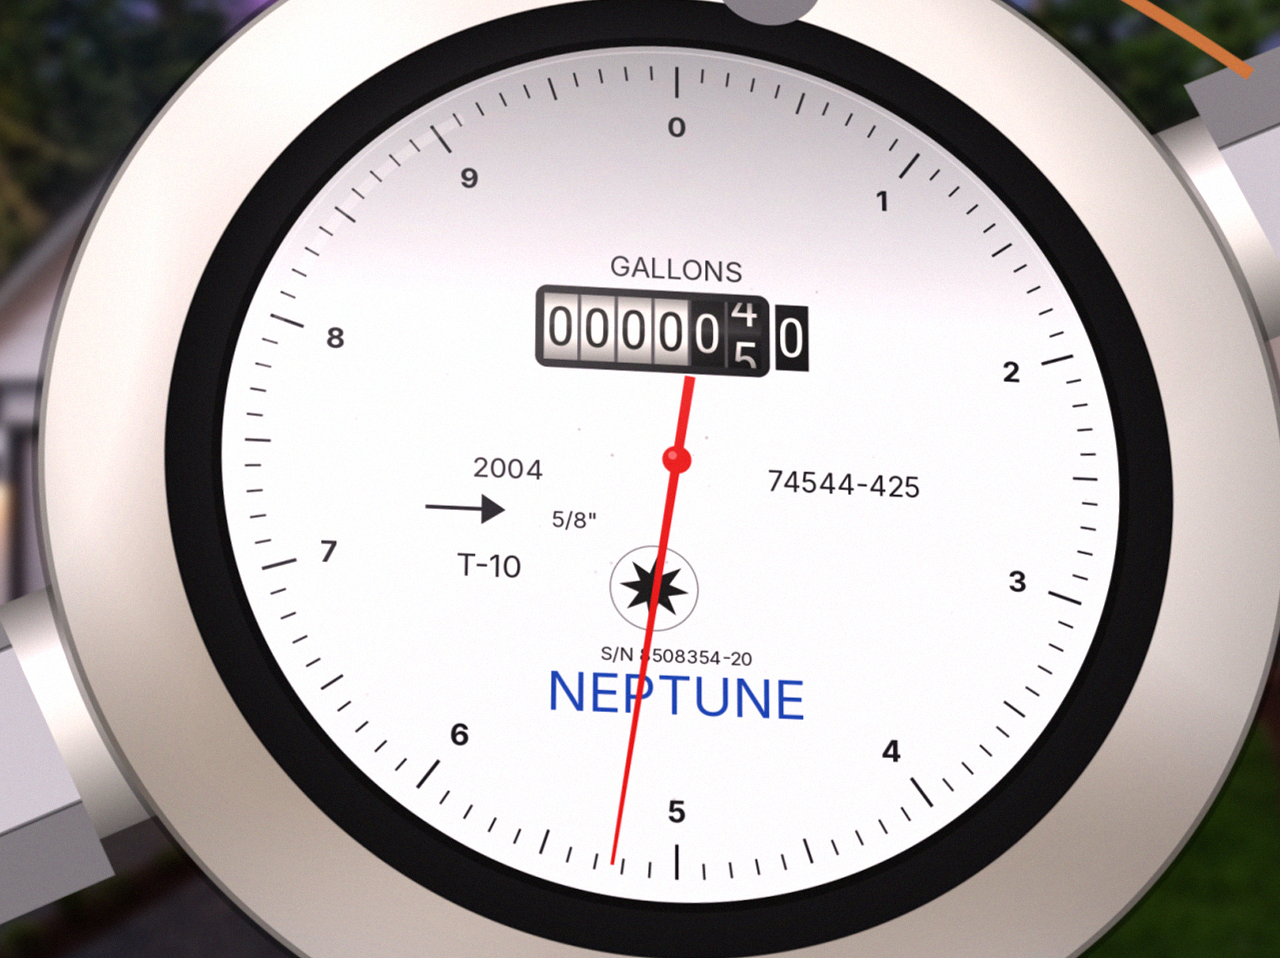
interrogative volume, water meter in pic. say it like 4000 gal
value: 45.2 gal
